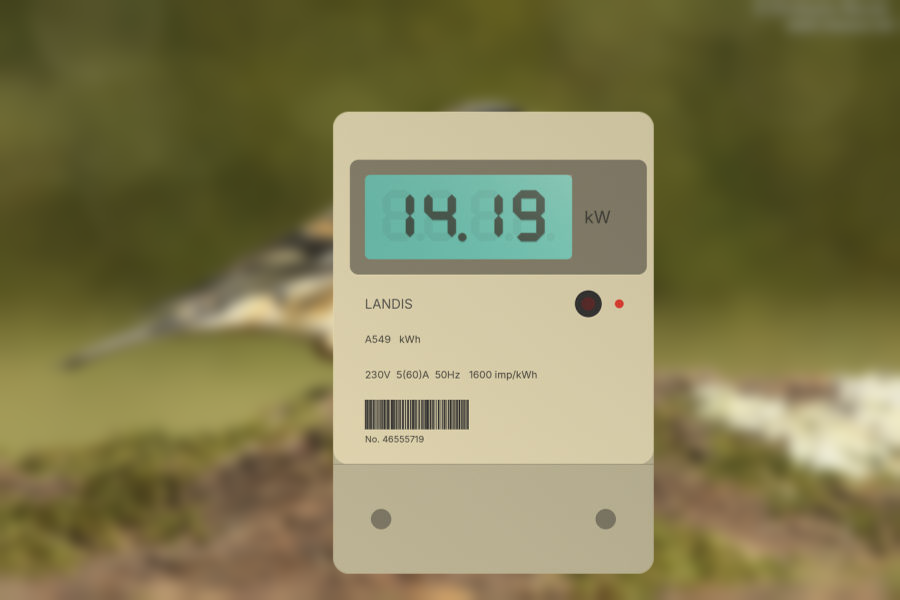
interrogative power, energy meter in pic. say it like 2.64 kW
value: 14.19 kW
